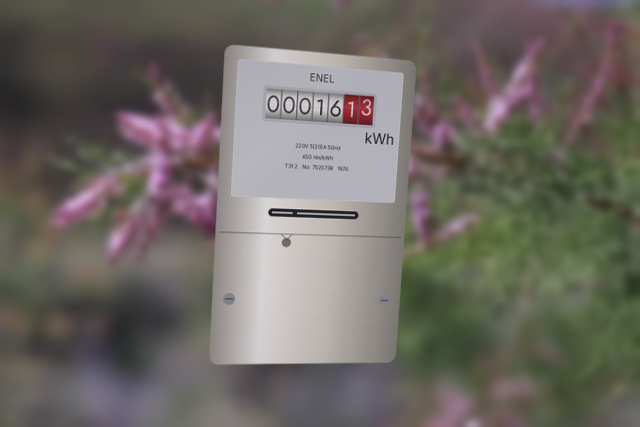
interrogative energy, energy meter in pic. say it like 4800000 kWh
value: 16.13 kWh
